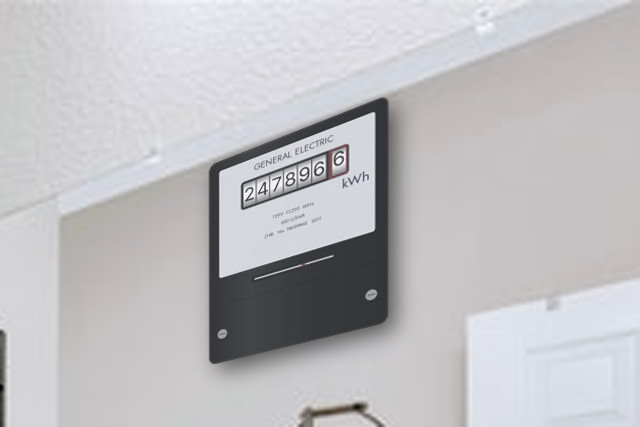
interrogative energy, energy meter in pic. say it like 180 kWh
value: 247896.6 kWh
